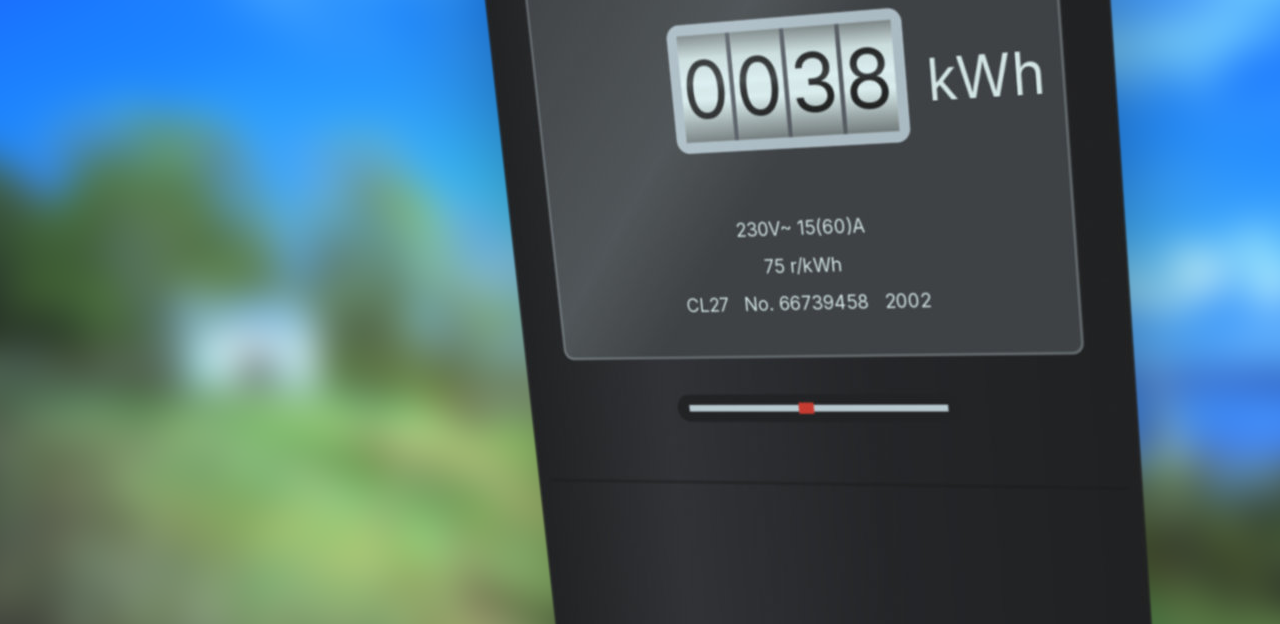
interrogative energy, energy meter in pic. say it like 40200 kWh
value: 38 kWh
